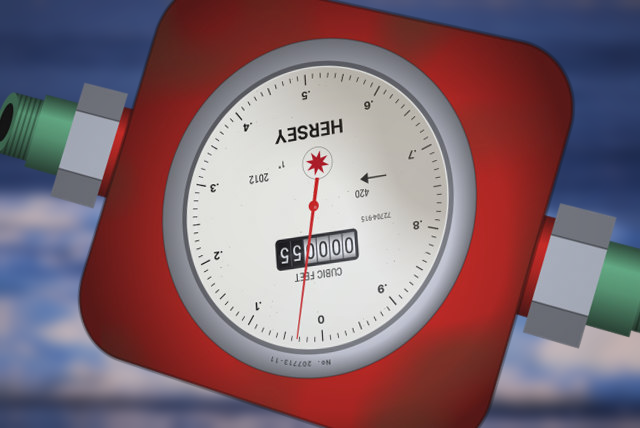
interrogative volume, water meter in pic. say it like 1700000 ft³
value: 55.03 ft³
